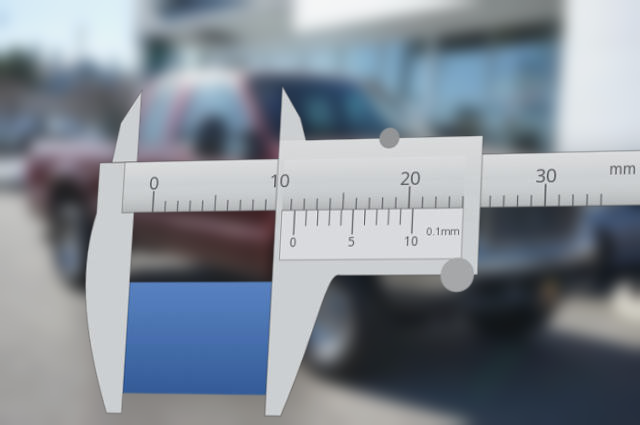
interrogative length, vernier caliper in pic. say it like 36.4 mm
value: 11.3 mm
